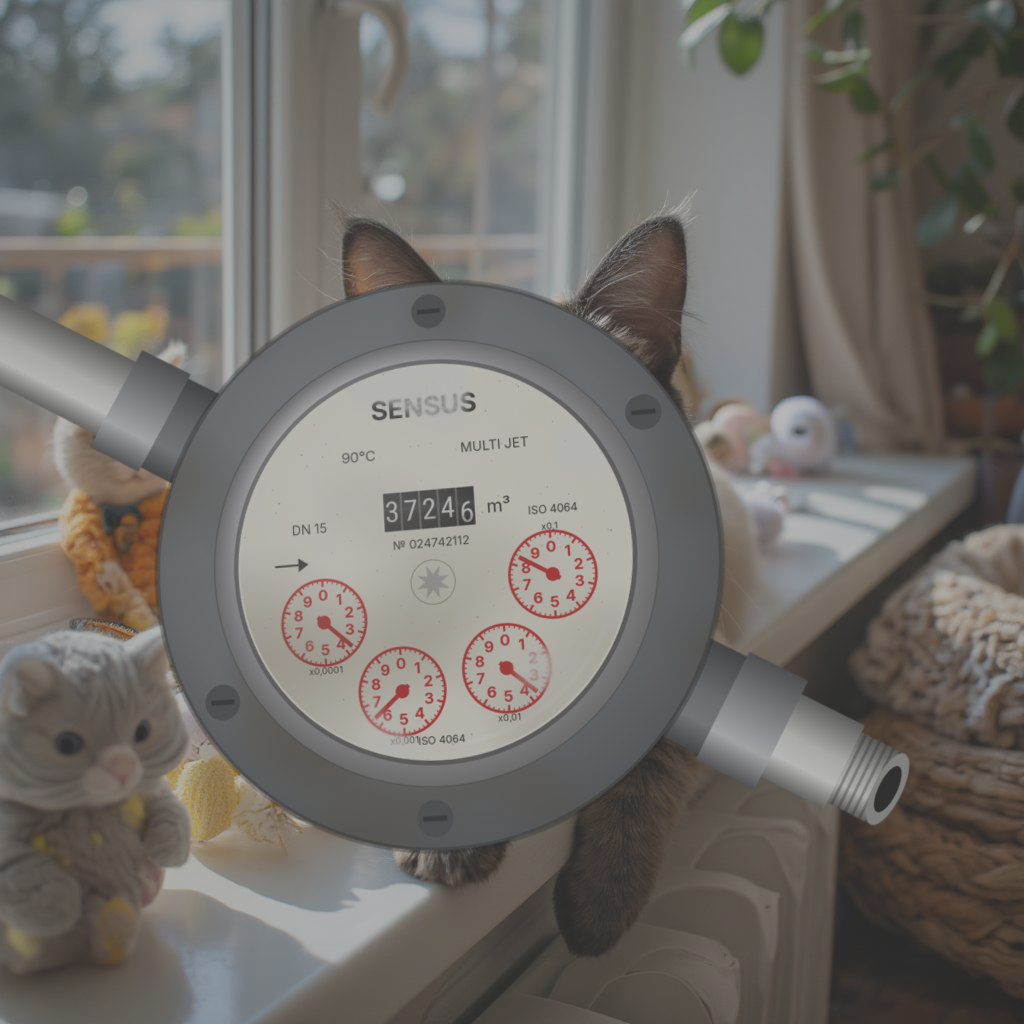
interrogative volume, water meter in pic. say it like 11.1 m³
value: 37245.8363 m³
